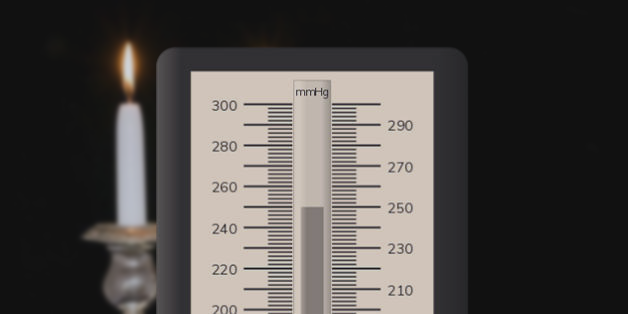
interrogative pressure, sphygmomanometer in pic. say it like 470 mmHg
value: 250 mmHg
